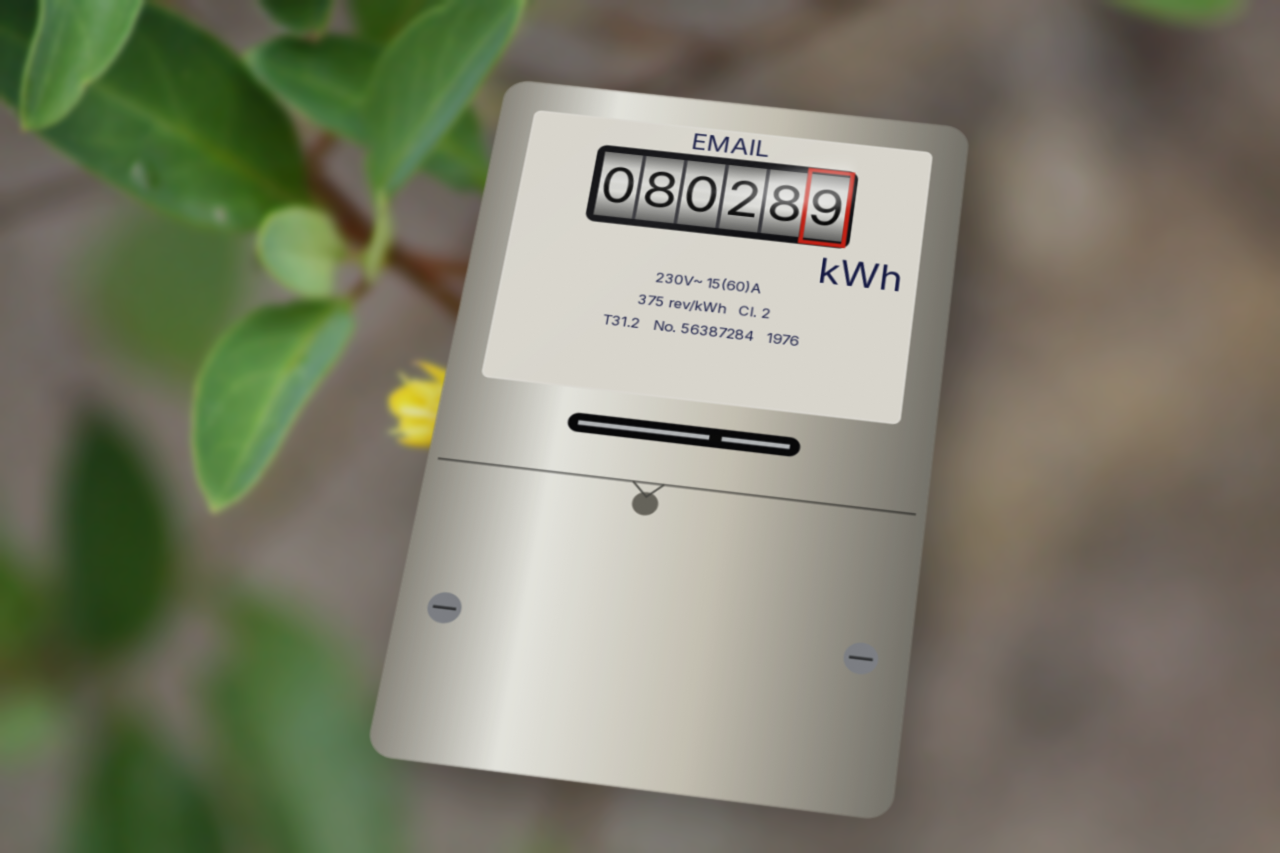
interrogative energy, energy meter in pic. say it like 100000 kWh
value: 8028.9 kWh
